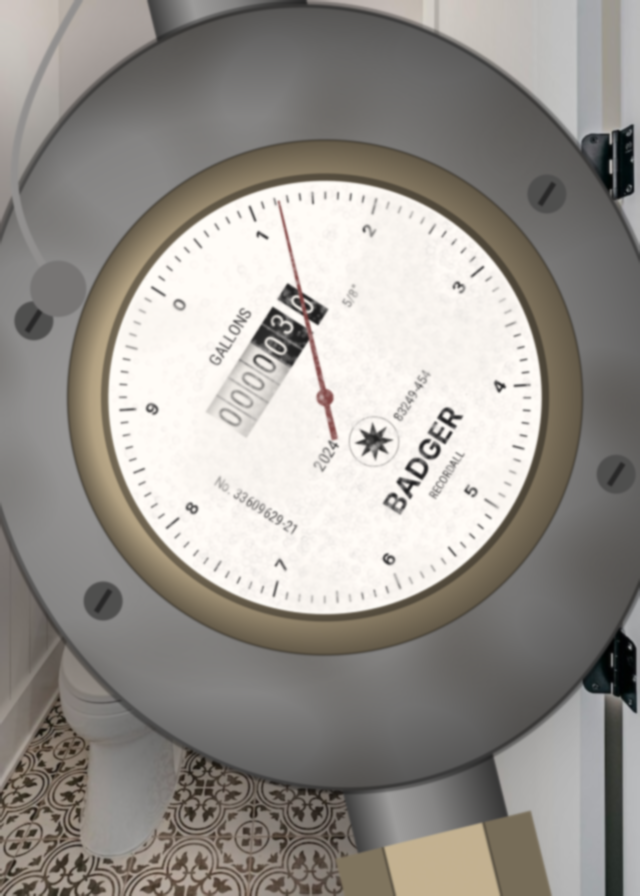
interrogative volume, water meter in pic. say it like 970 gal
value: 31.2 gal
